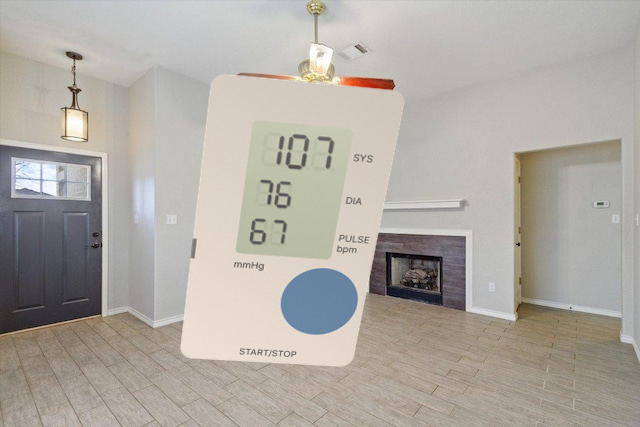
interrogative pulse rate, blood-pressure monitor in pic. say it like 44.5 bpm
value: 67 bpm
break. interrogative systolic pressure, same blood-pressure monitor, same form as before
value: 107 mmHg
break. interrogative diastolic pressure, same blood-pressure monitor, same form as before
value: 76 mmHg
